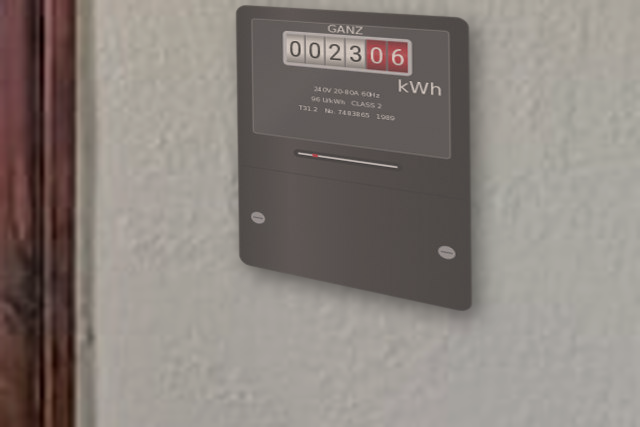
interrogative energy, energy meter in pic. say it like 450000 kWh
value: 23.06 kWh
